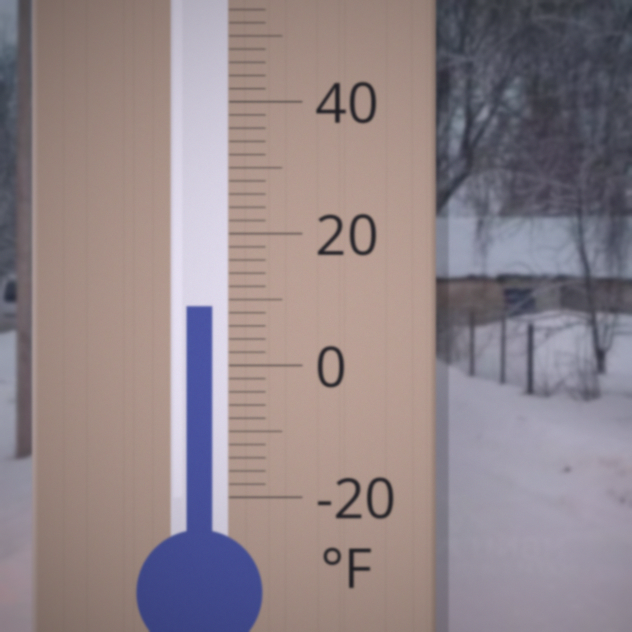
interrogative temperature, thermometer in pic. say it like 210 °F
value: 9 °F
